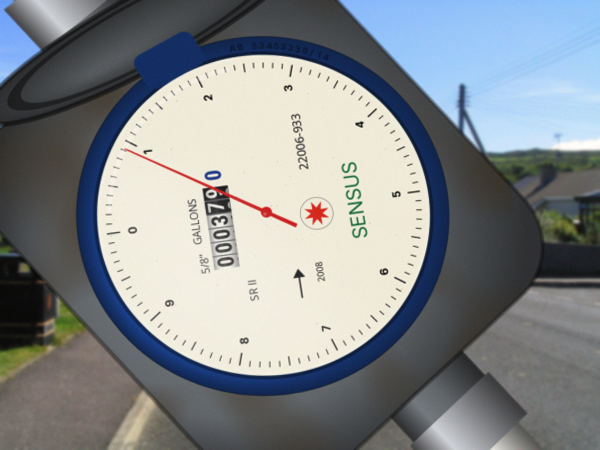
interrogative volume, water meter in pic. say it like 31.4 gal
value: 3790.9 gal
